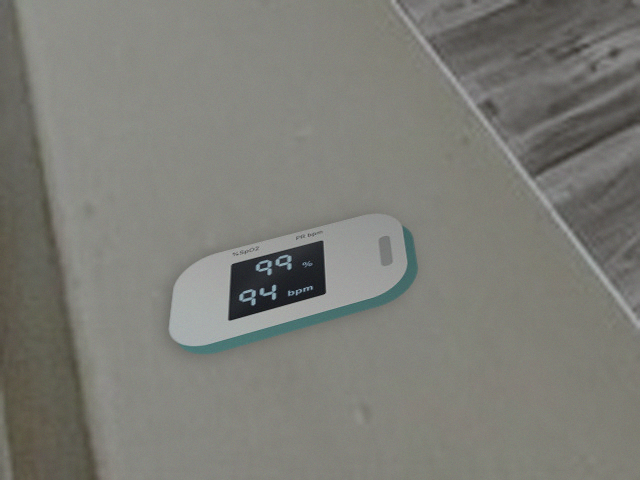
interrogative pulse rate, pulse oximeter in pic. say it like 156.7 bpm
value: 94 bpm
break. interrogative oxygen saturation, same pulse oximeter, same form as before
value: 99 %
